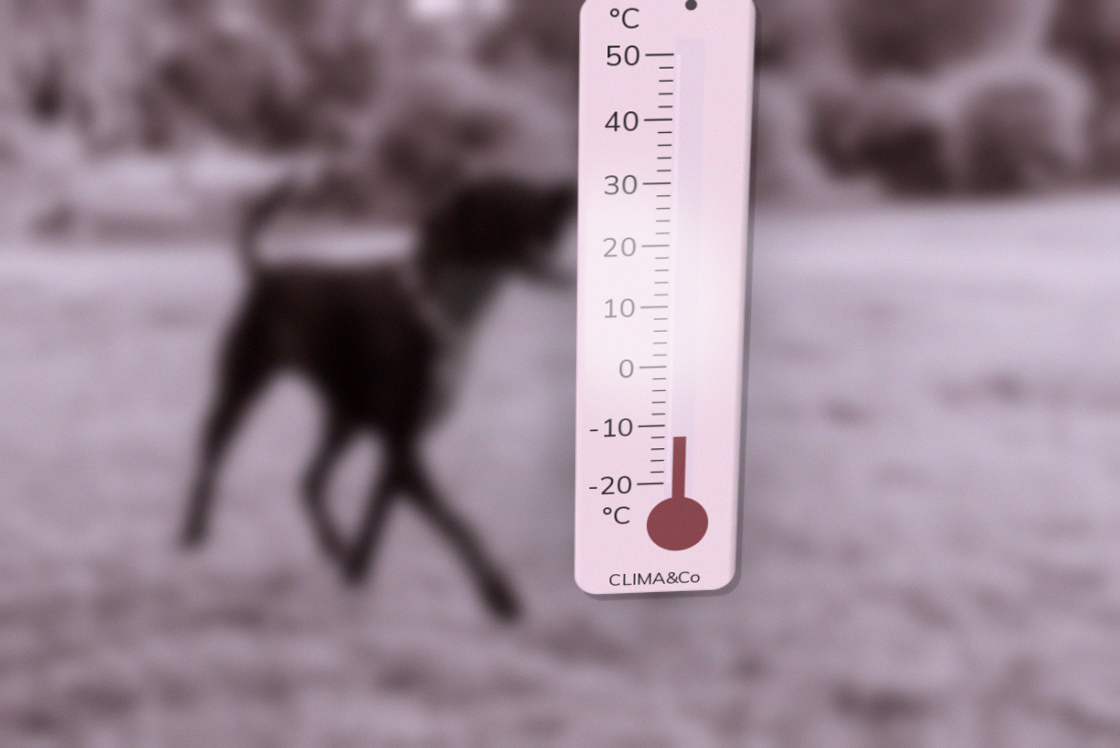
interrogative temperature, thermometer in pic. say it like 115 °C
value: -12 °C
